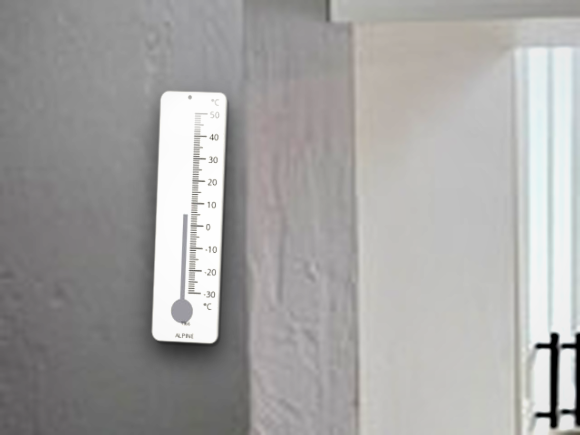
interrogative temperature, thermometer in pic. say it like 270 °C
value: 5 °C
